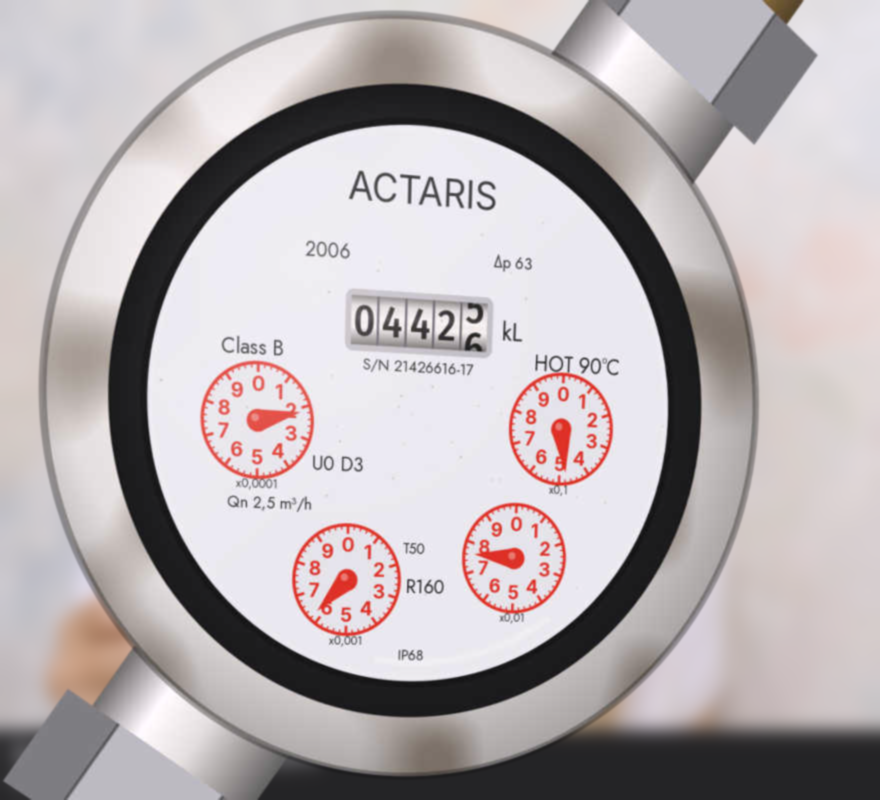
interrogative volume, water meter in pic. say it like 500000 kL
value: 4425.4762 kL
